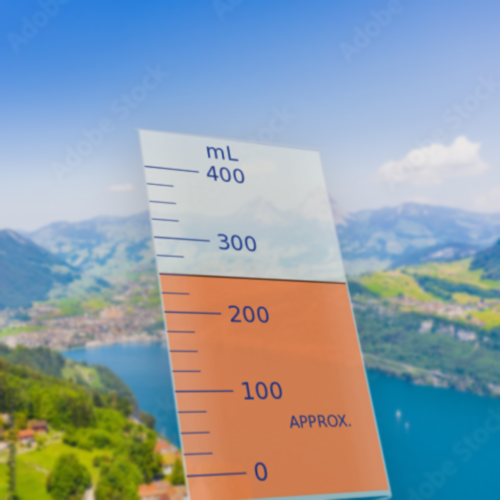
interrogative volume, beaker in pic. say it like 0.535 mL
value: 250 mL
